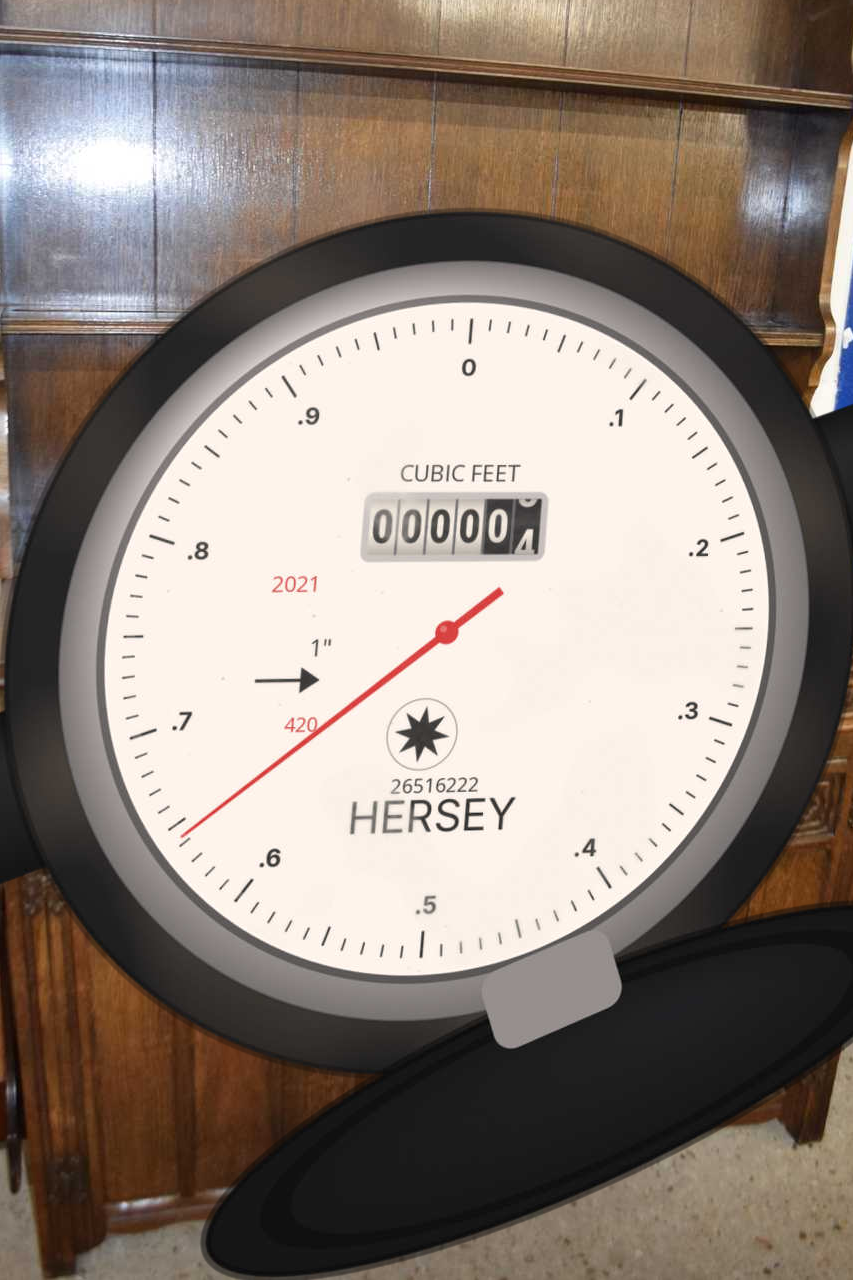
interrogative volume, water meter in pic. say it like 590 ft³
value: 3.64 ft³
